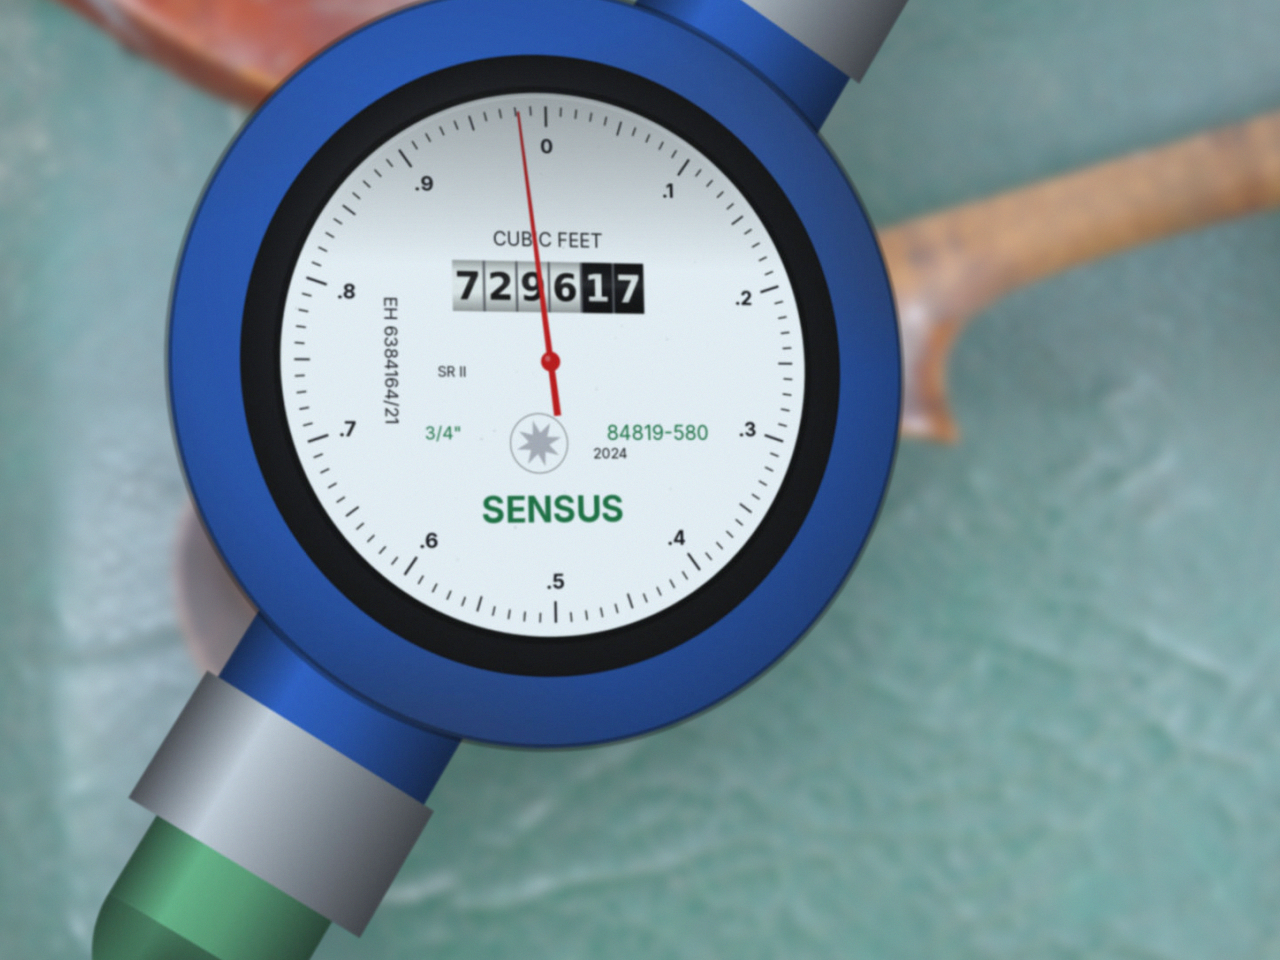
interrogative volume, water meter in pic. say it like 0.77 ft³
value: 729616.98 ft³
